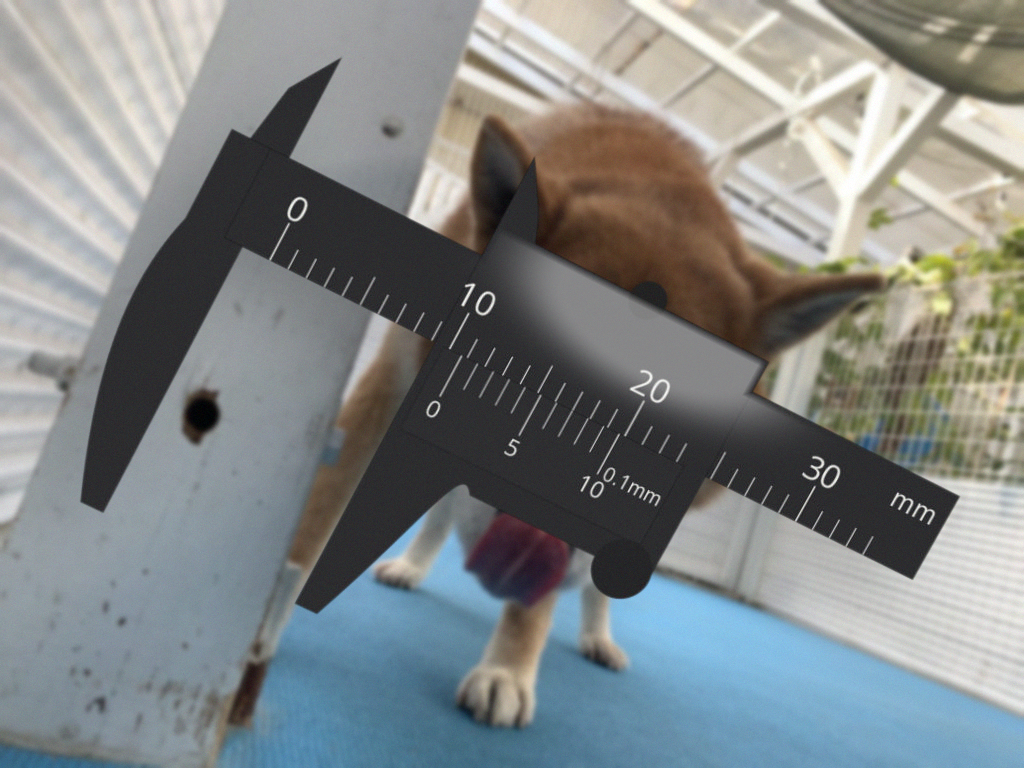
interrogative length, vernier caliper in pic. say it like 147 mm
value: 10.7 mm
